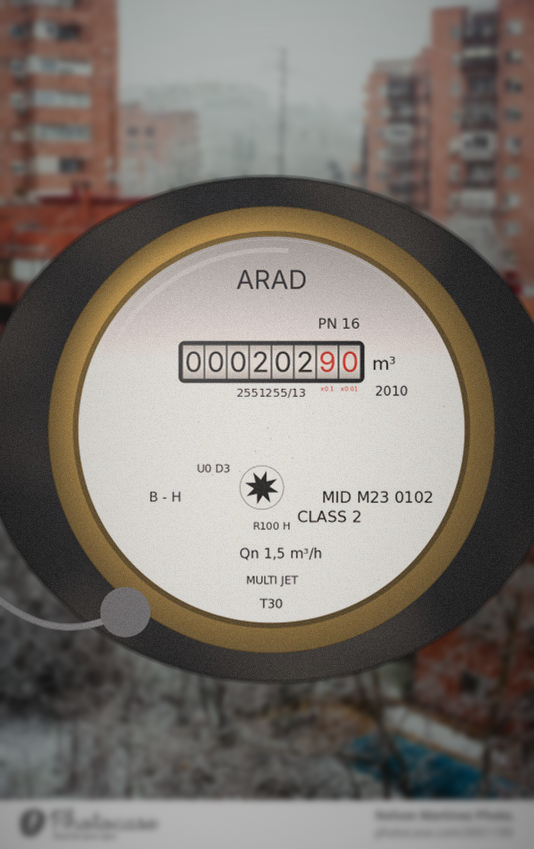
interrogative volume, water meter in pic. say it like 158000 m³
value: 202.90 m³
